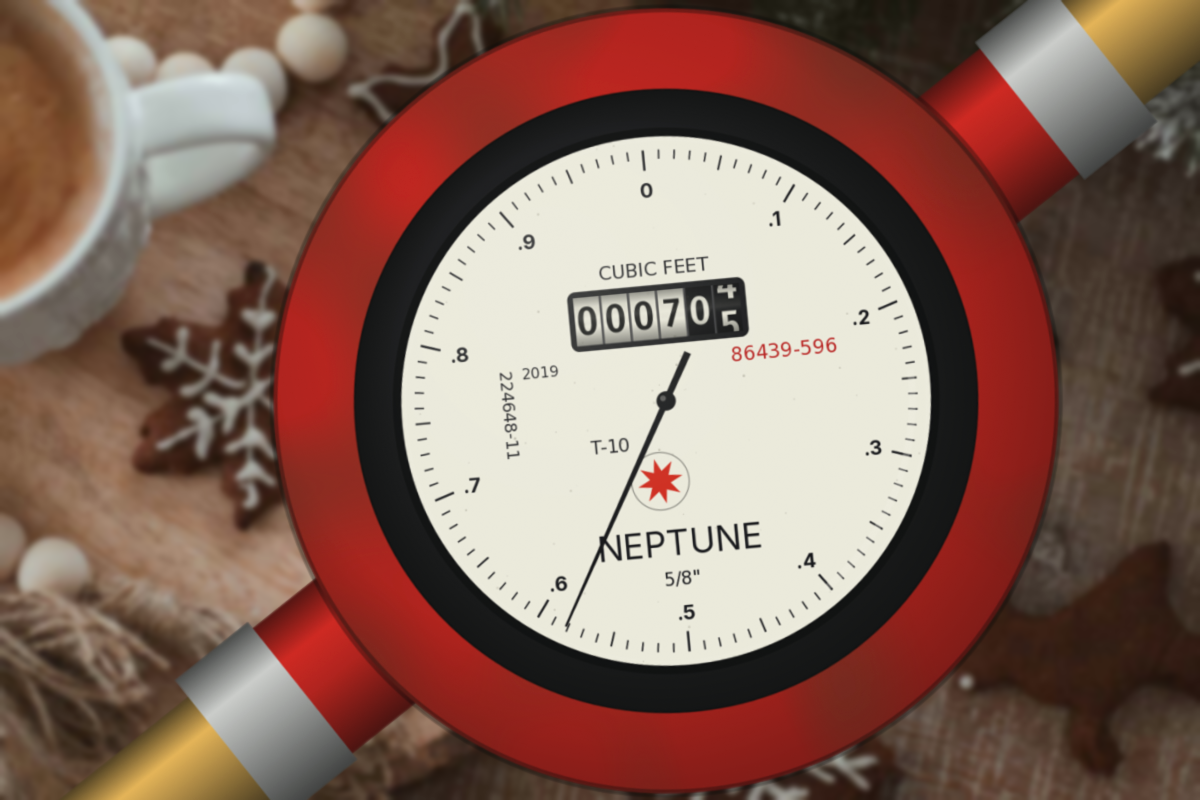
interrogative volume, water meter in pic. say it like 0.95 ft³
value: 704.58 ft³
